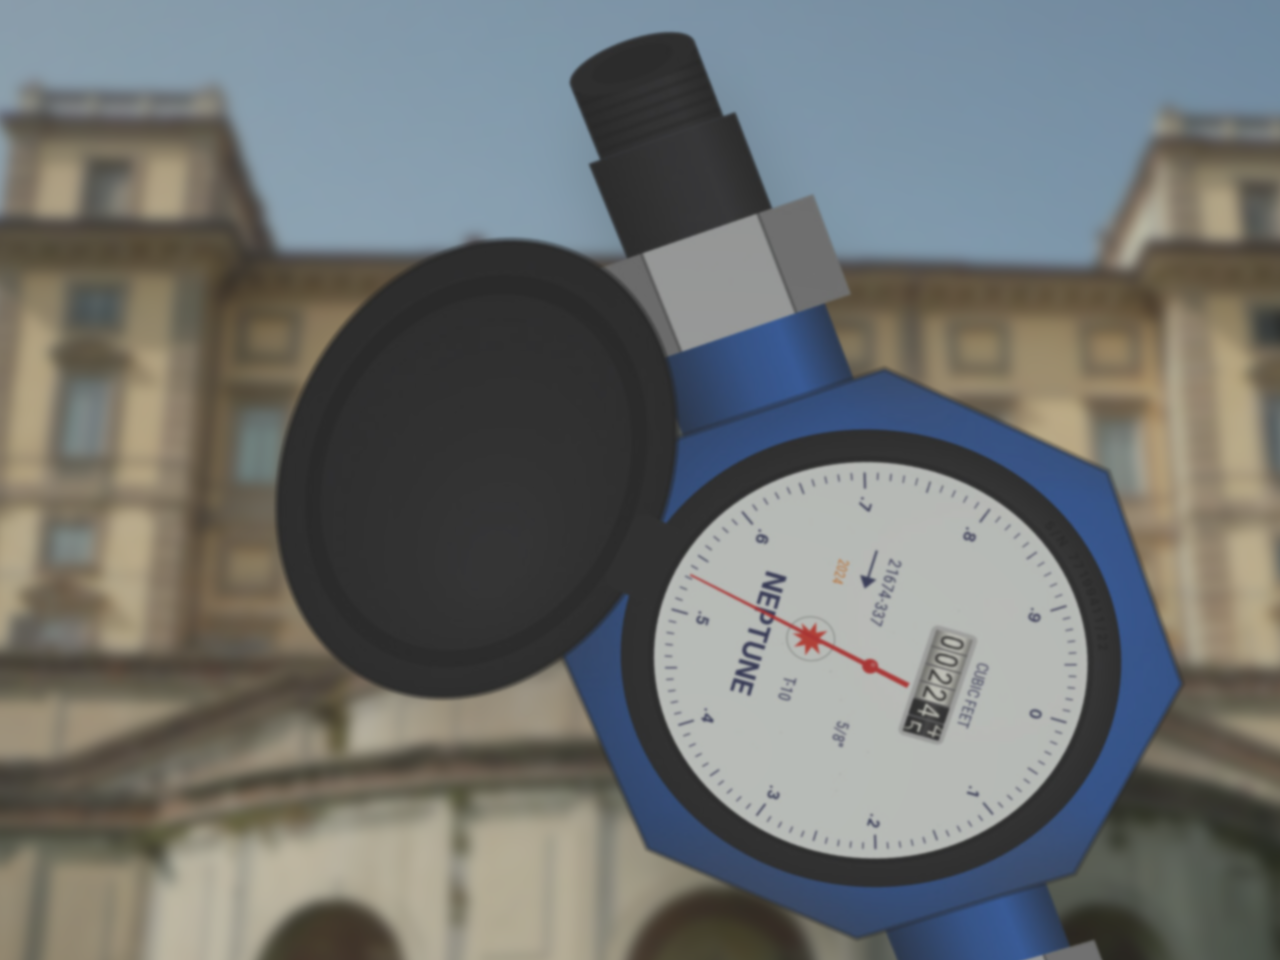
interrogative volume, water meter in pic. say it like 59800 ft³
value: 2244.53 ft³
